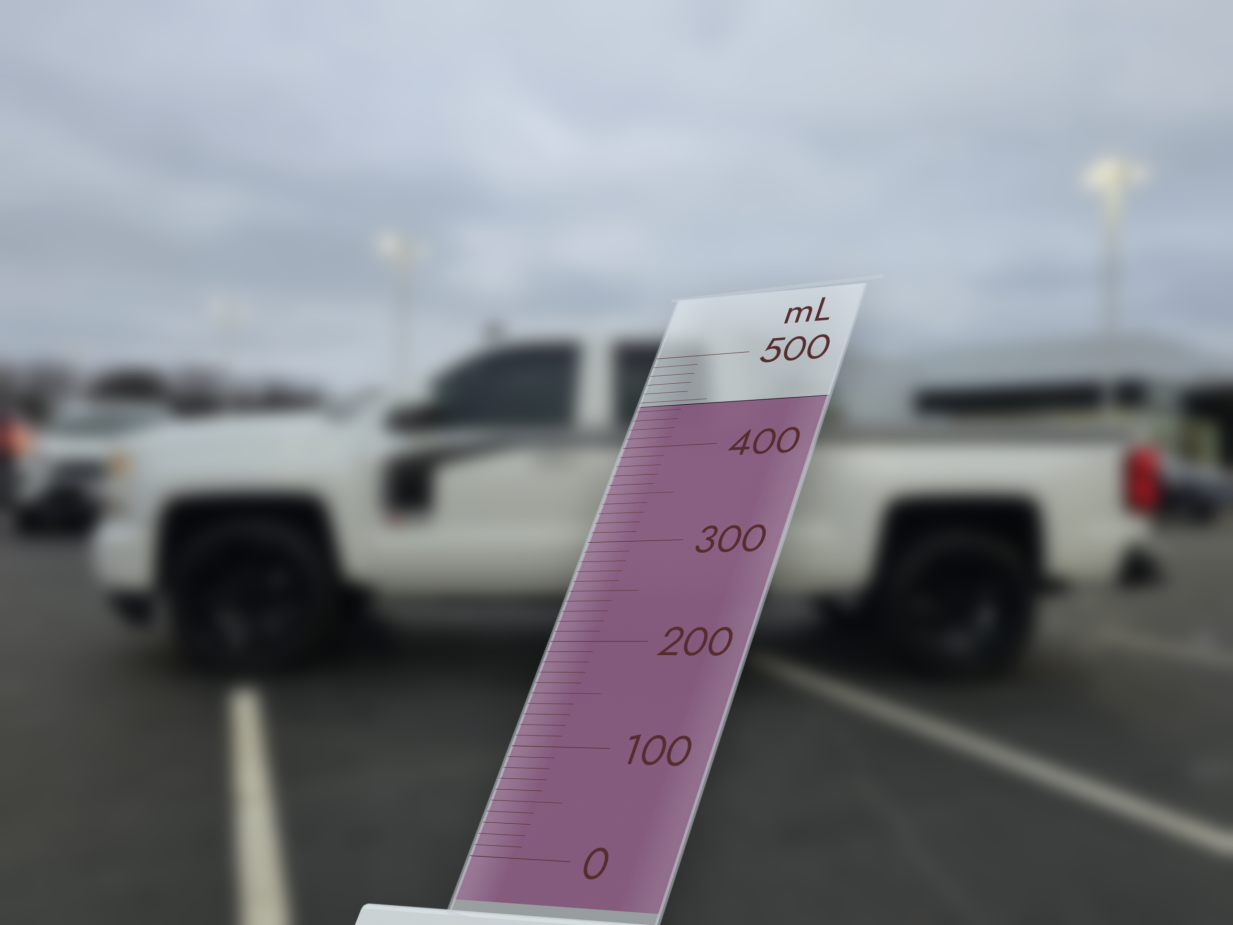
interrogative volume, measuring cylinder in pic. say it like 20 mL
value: 445 mL
